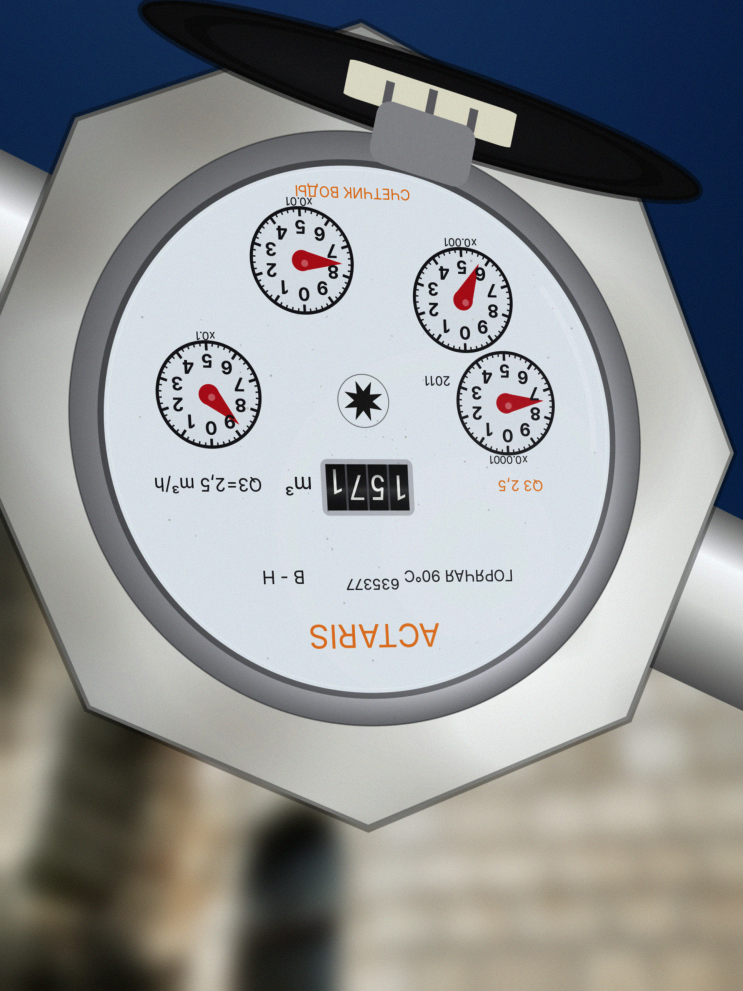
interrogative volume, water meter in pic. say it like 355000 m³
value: 1570.8757 m³
